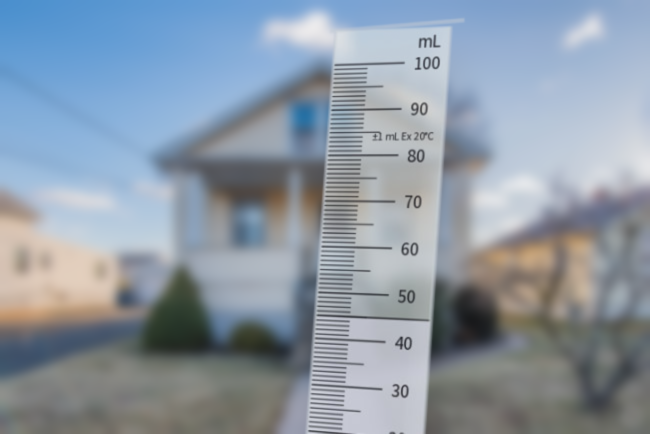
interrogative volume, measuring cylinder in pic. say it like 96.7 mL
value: 45 mL
